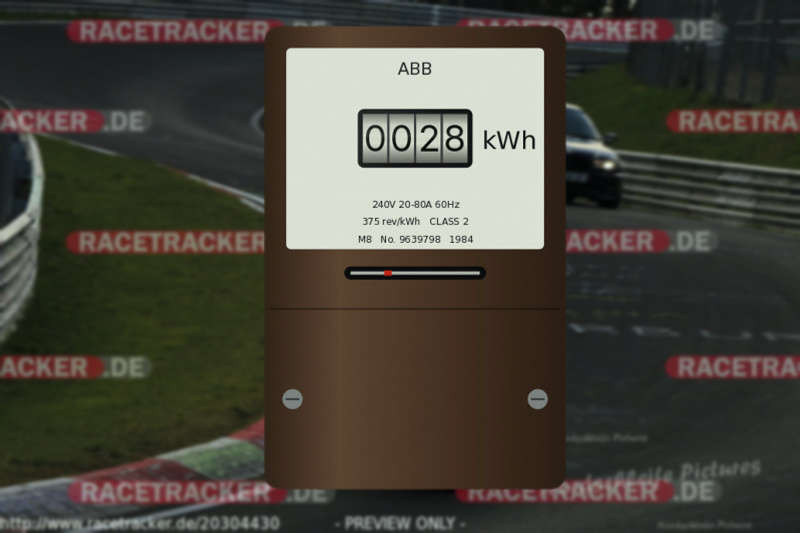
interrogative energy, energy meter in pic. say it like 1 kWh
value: 28 kWh
